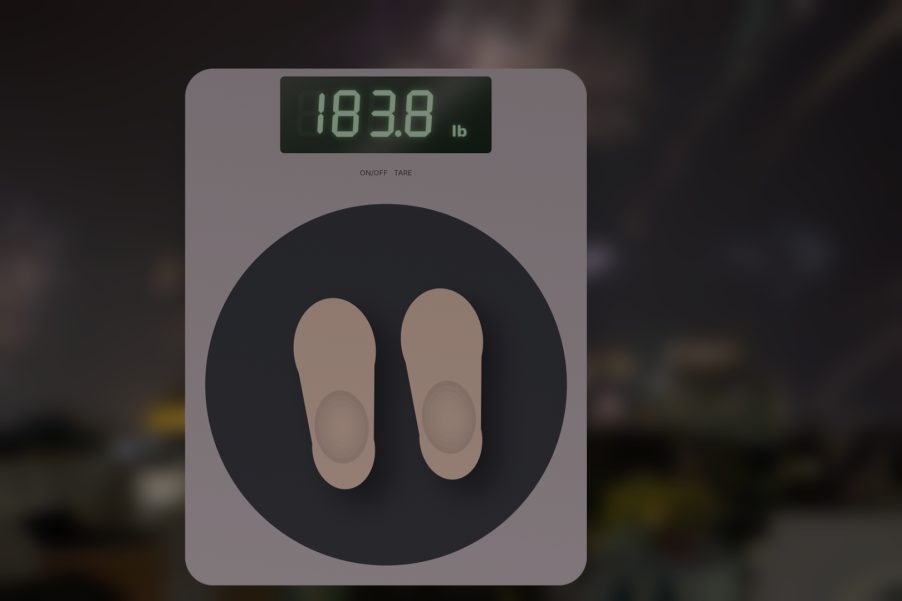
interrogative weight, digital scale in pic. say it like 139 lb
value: 183.8 lb
